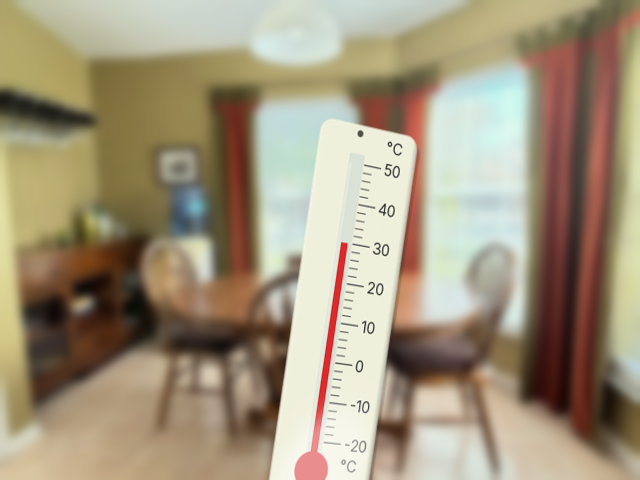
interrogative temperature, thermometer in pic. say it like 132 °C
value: 30 °C
